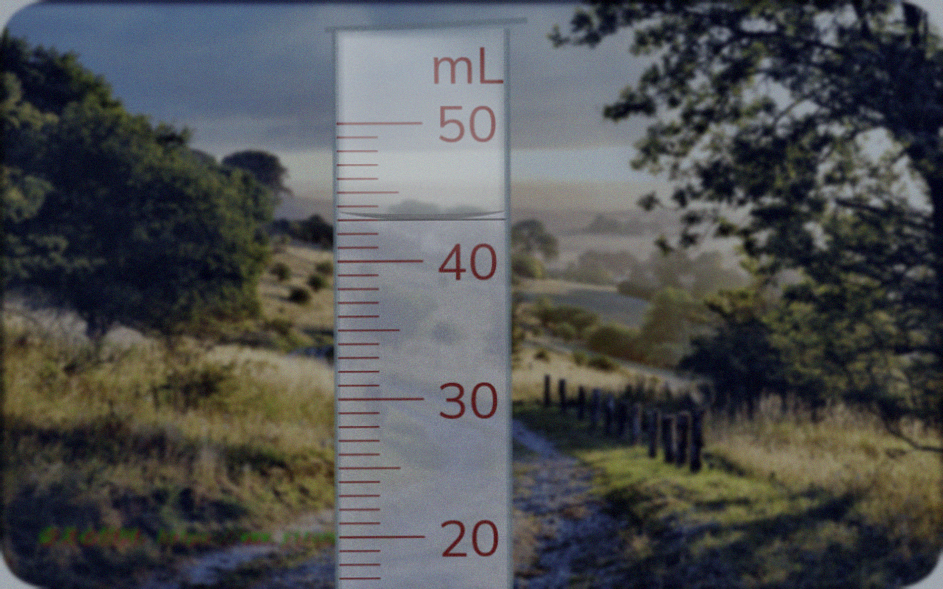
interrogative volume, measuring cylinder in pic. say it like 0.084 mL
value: 43 mL
